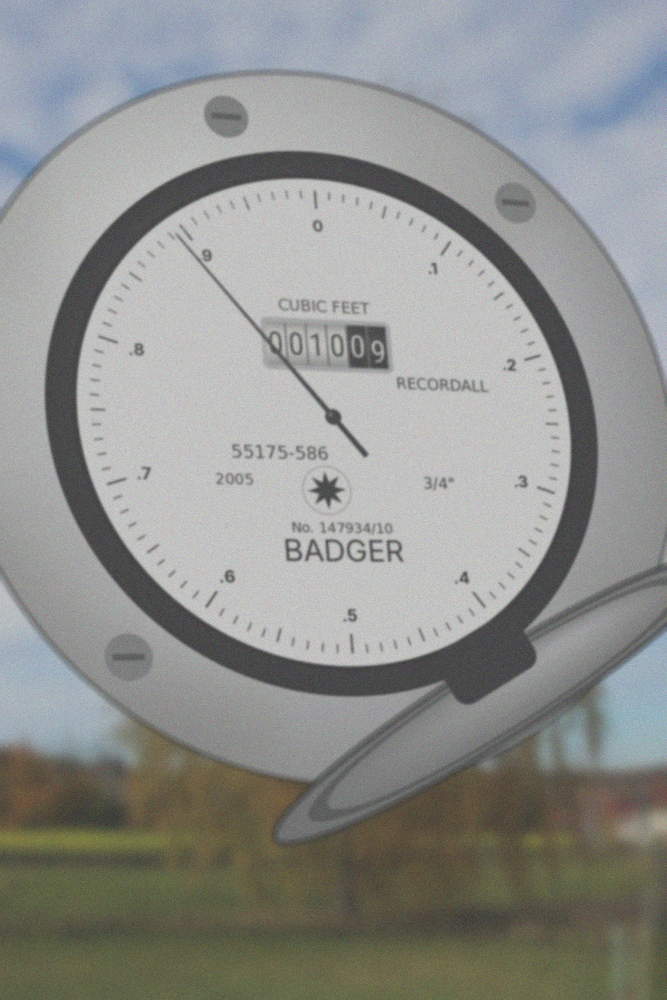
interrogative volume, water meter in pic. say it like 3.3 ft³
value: 1008.89 ft³
